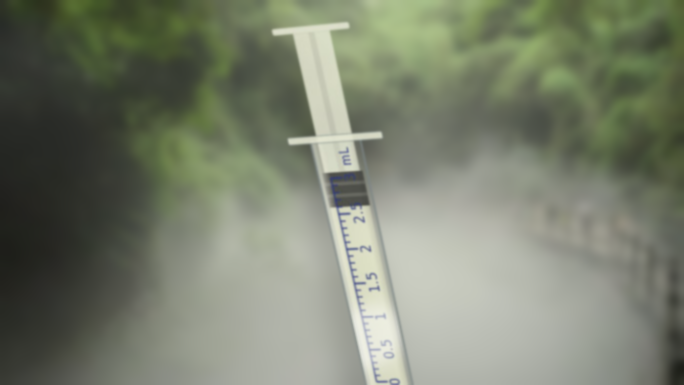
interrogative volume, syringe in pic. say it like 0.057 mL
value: 2.6 mL
